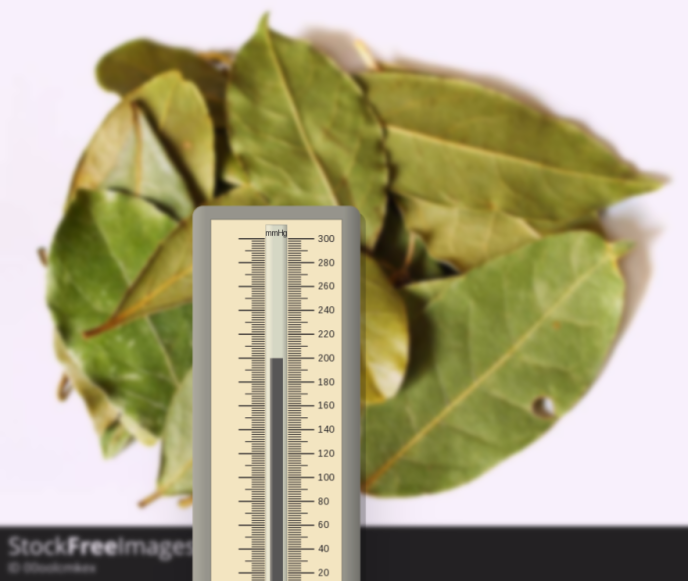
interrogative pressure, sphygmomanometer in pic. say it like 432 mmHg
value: 200 mmHg
